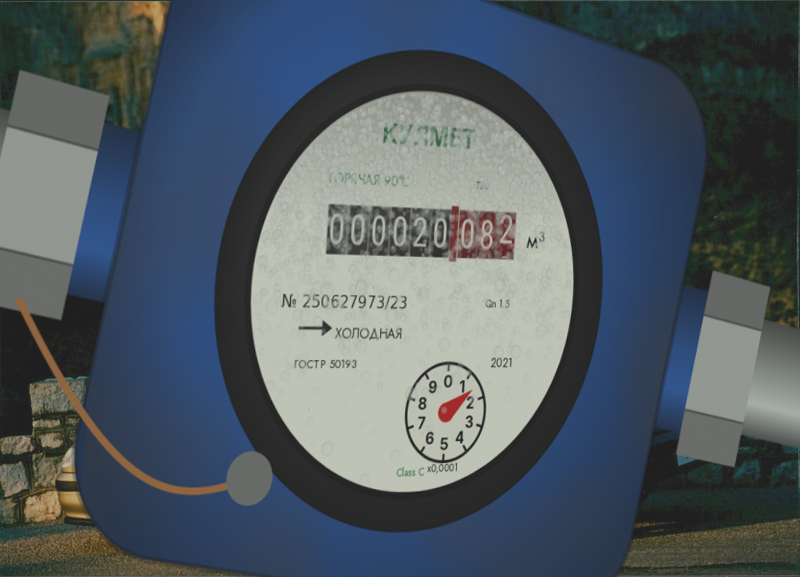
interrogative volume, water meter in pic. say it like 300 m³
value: 20.0821 m³
